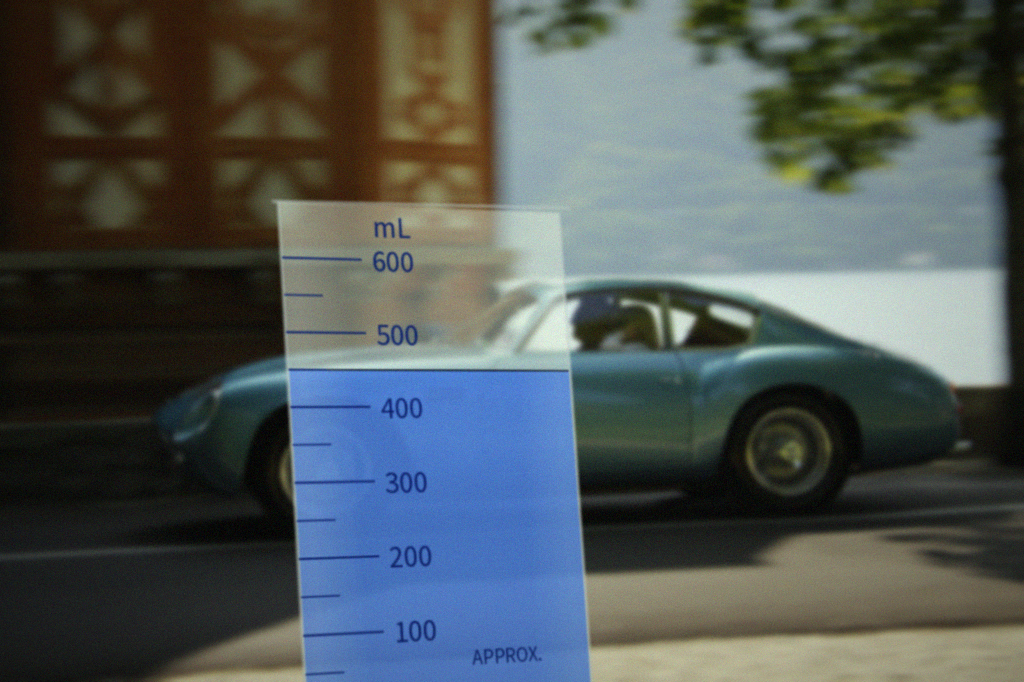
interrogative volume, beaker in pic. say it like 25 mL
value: 450 mL
